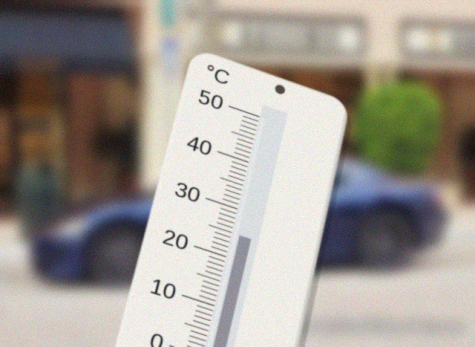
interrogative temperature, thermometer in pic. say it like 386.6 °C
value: 25 °C
